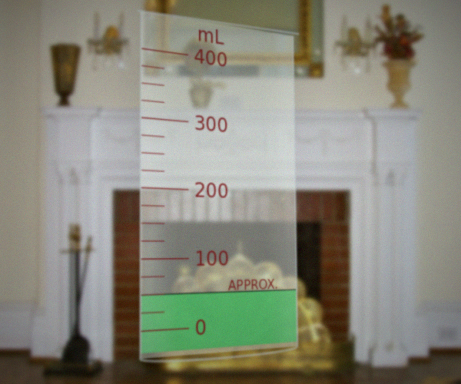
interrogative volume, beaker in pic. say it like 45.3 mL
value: 50 mL
